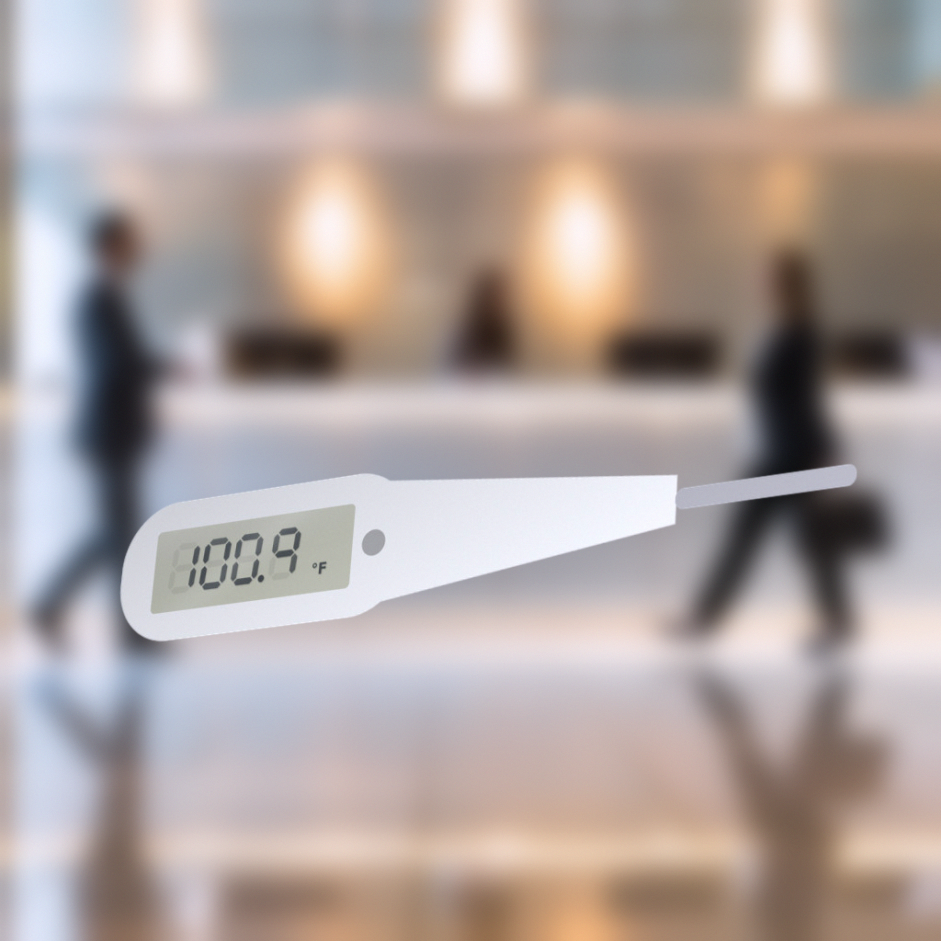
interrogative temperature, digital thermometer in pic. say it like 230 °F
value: 100.9 °F
